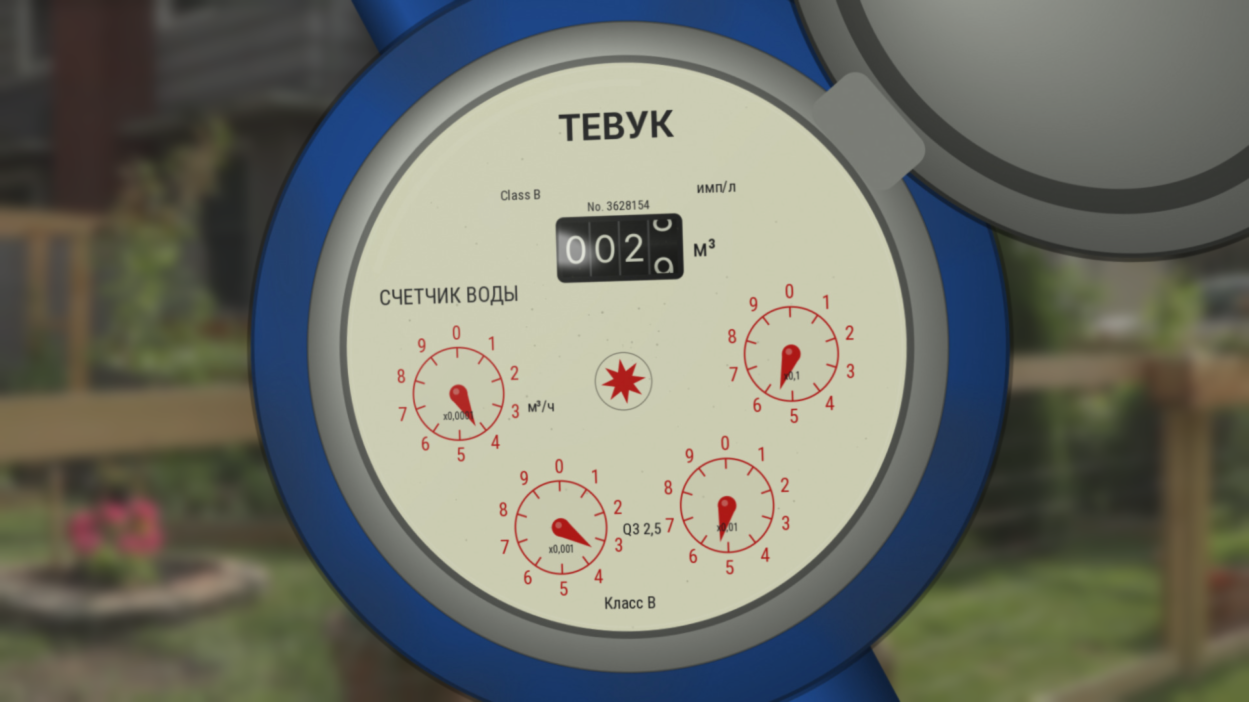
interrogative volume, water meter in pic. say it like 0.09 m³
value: 28.5534 m³
